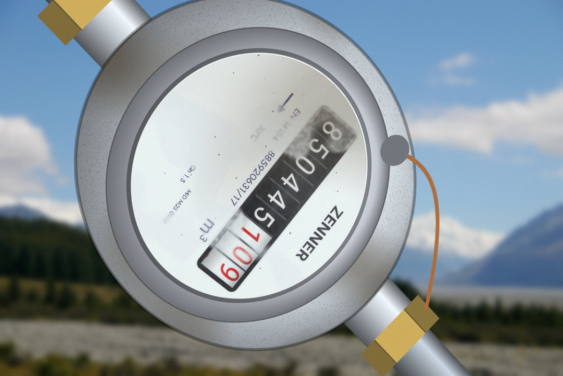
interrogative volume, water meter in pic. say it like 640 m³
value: 850445.109 m³
